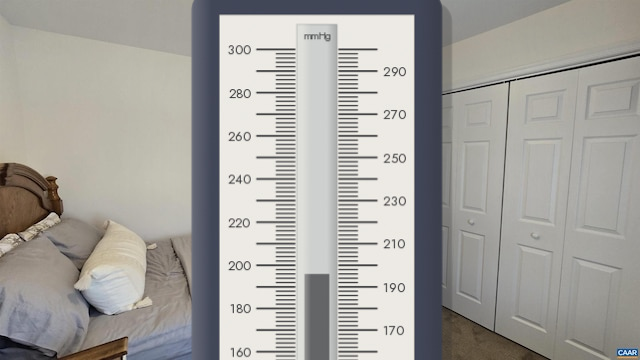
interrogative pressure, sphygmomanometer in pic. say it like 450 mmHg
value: 196 mmHg
